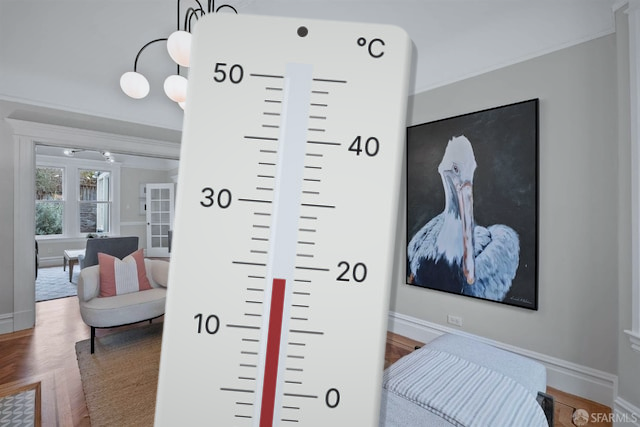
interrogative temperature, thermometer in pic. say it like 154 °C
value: 18 °C
